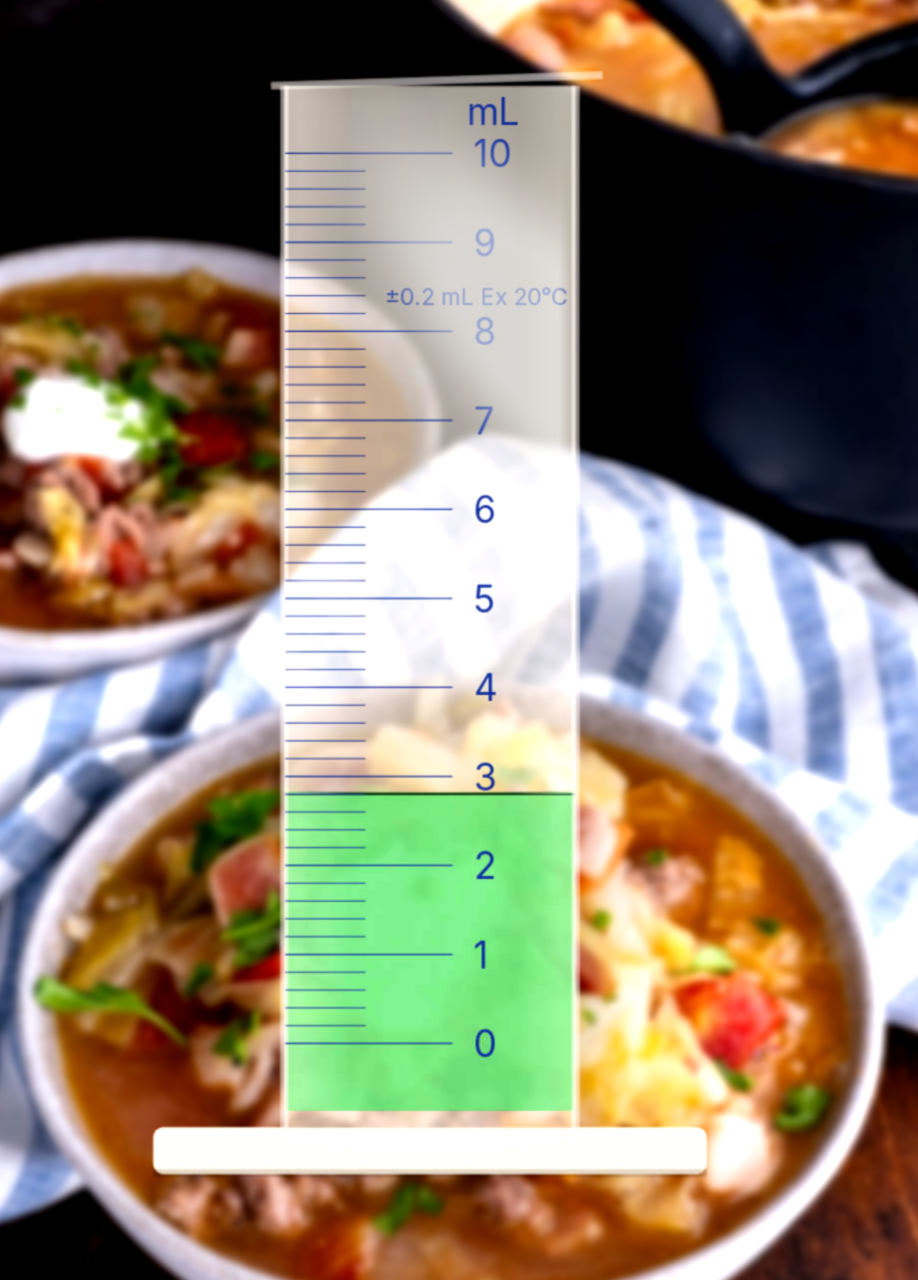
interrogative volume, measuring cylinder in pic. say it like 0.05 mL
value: 2.8 mL
